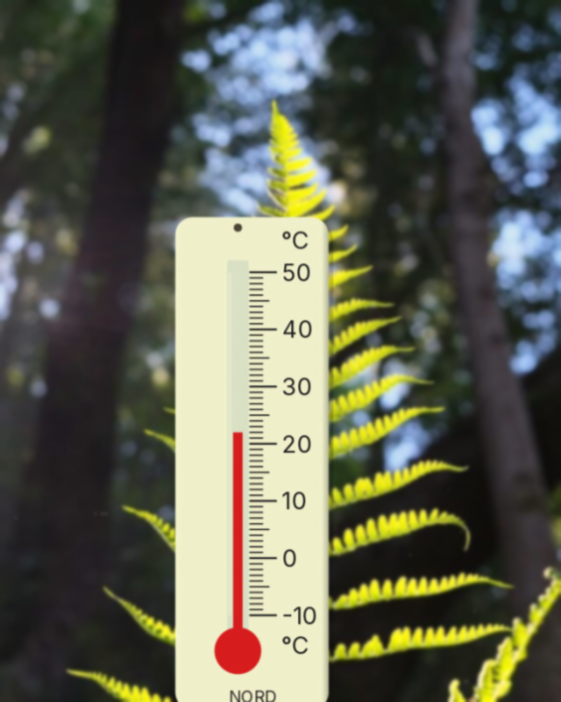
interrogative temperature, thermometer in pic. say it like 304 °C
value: 22 °C
